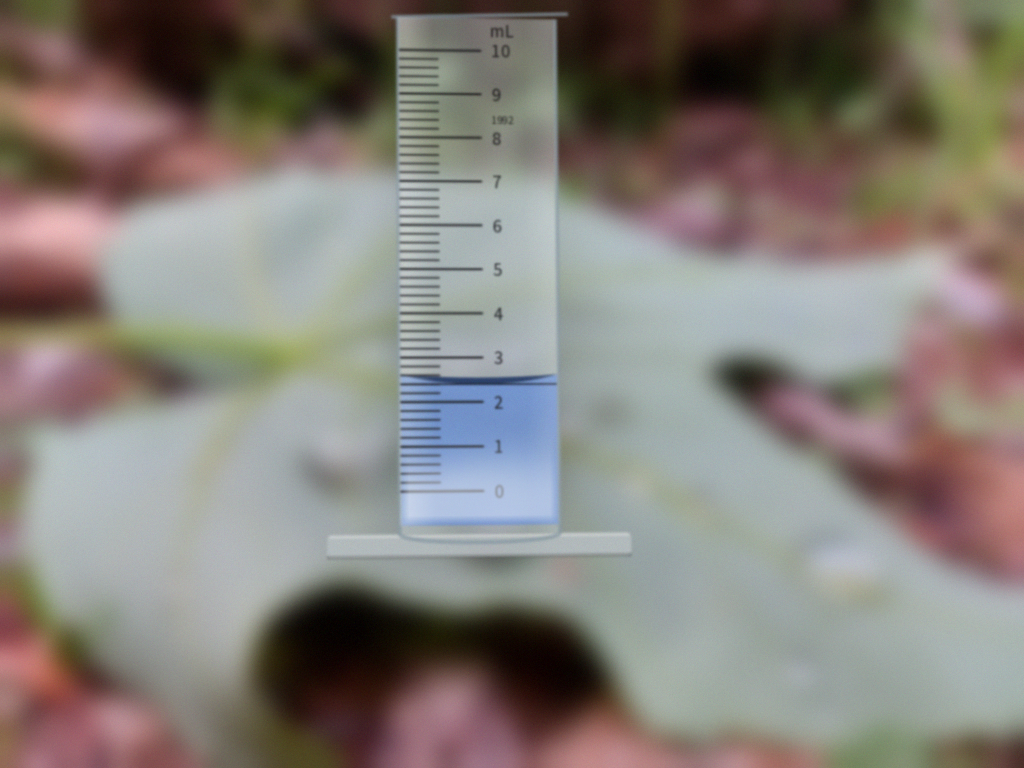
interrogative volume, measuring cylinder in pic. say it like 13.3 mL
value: 2.4 mL
